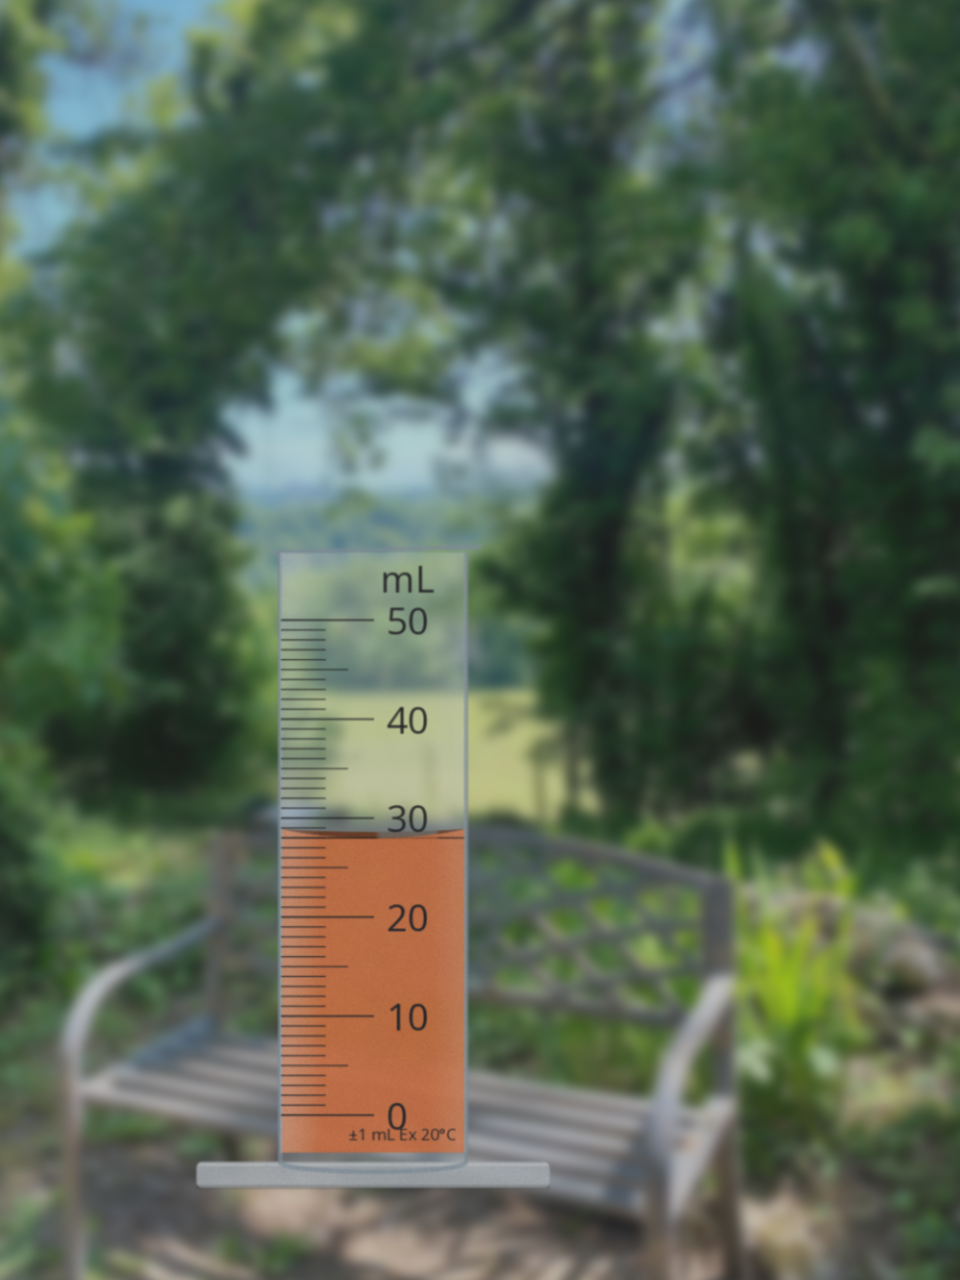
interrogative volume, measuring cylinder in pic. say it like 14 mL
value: 28 mL
